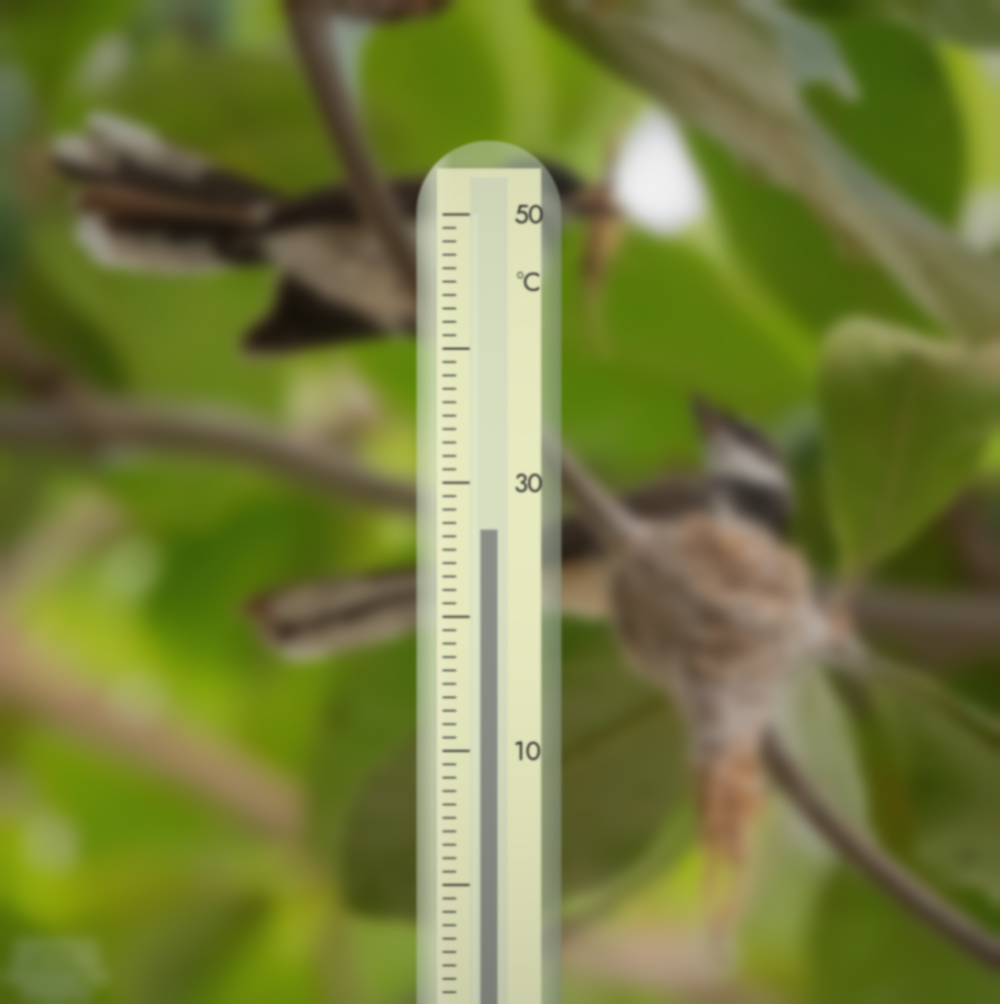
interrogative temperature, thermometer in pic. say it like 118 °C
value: 26.5 °C
